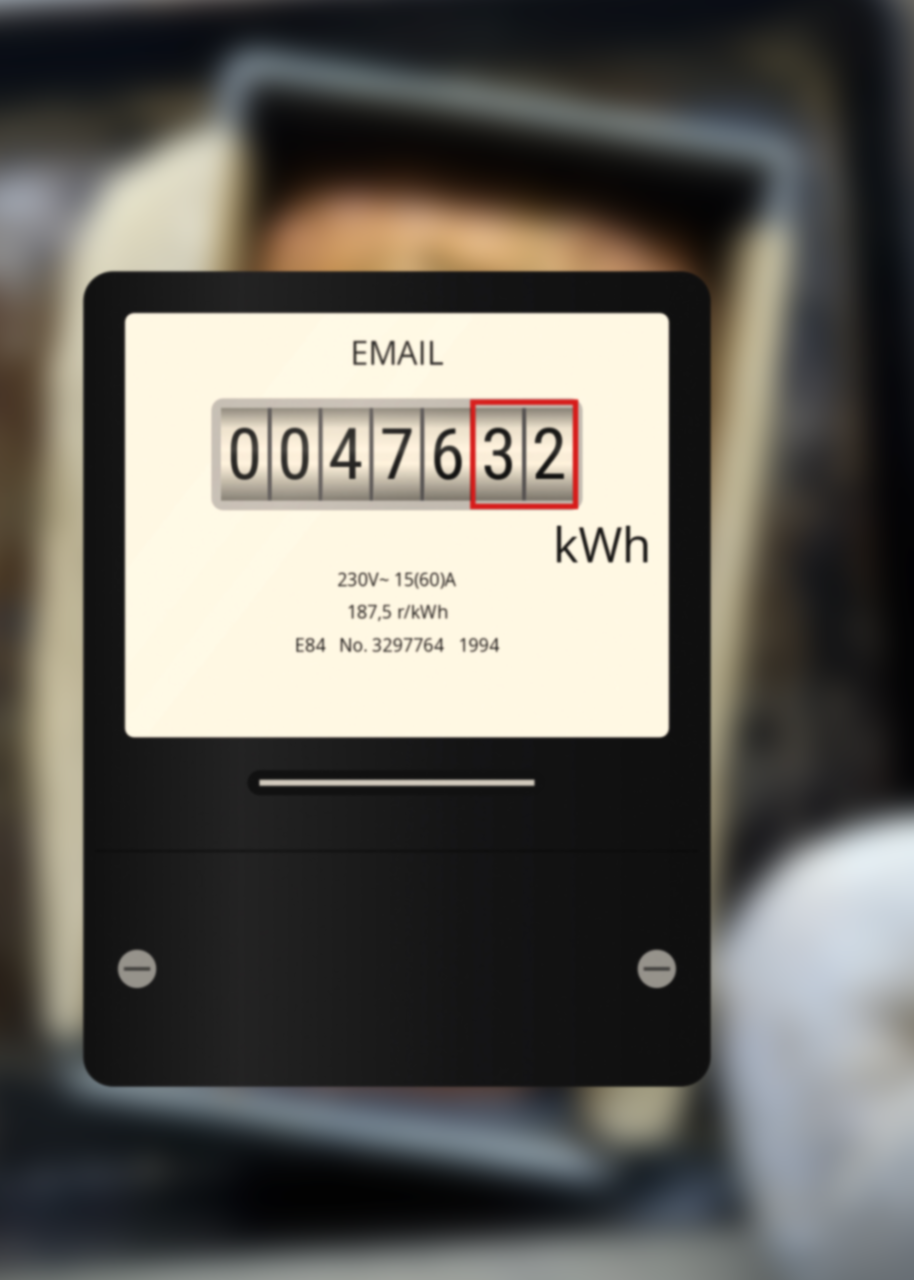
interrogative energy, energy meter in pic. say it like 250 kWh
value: 476.32 kWh
